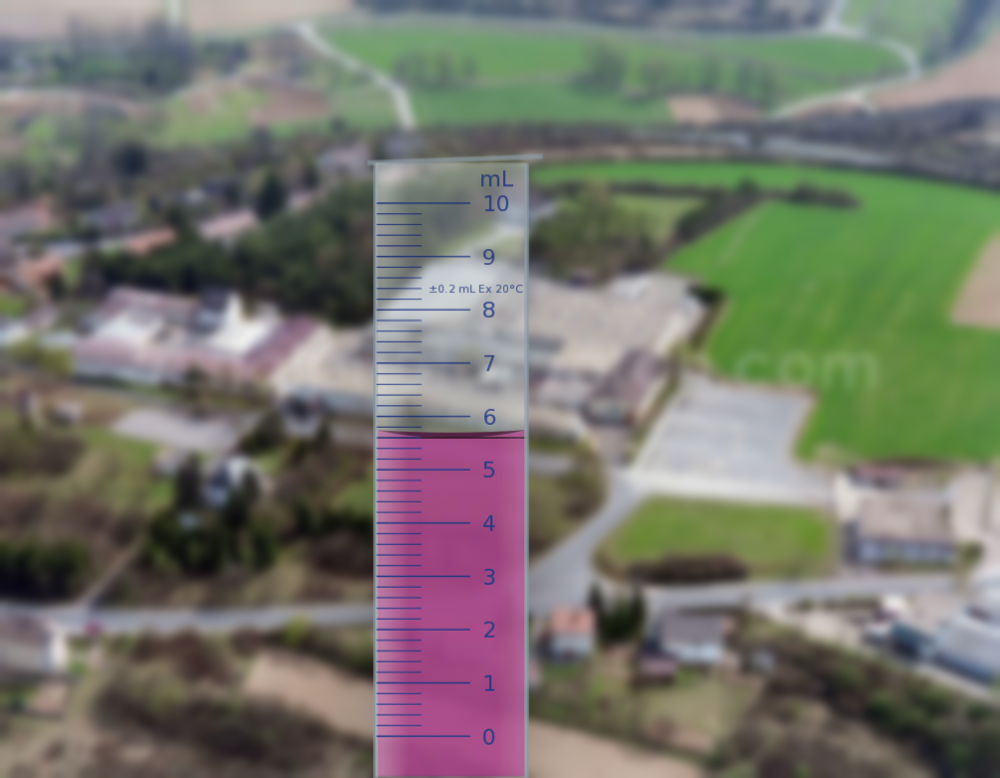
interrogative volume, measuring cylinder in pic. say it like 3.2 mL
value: 5.6 mL
